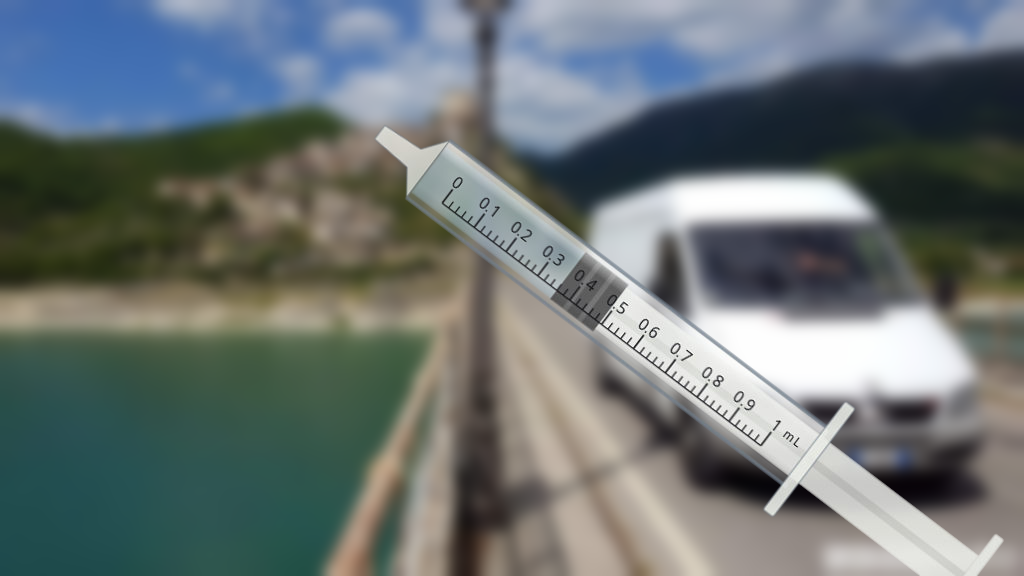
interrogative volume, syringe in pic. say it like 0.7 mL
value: 0.36 mL
